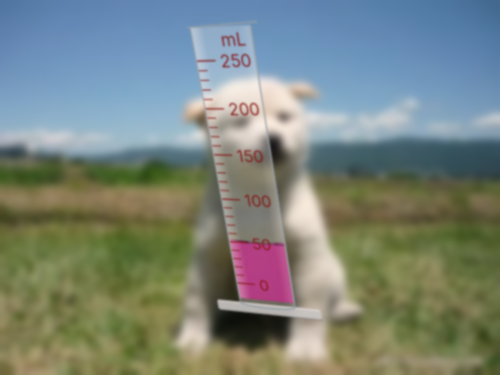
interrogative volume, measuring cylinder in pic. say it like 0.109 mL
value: 50 mL
